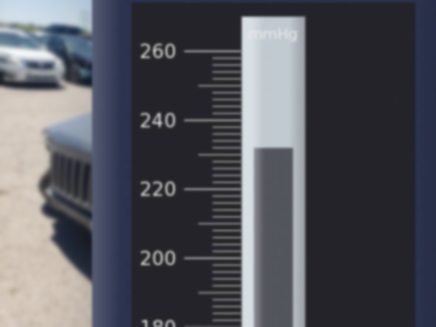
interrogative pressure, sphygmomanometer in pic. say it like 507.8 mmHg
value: 232 mmHg
